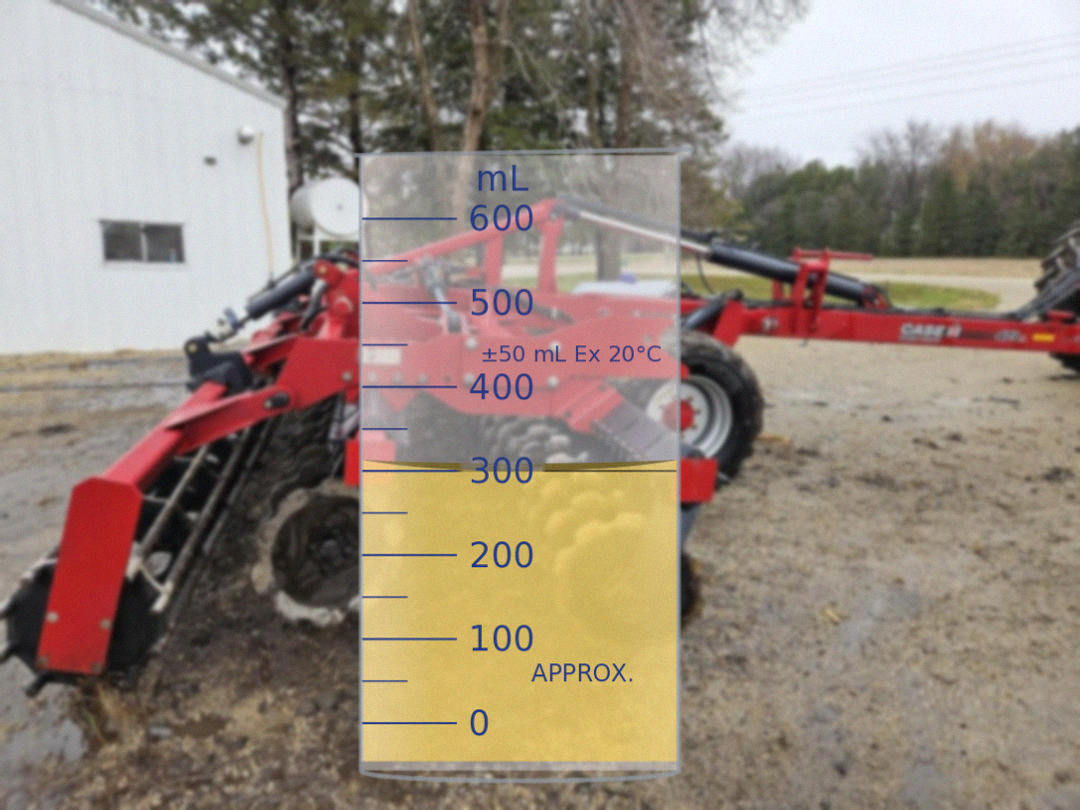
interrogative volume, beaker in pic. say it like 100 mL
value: 300 mL
